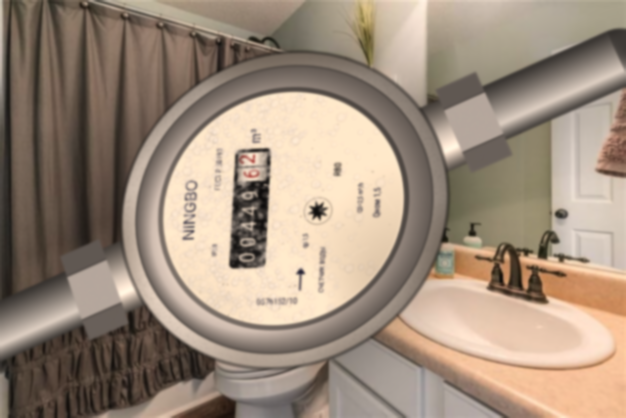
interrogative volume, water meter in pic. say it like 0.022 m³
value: 449.62 m³
